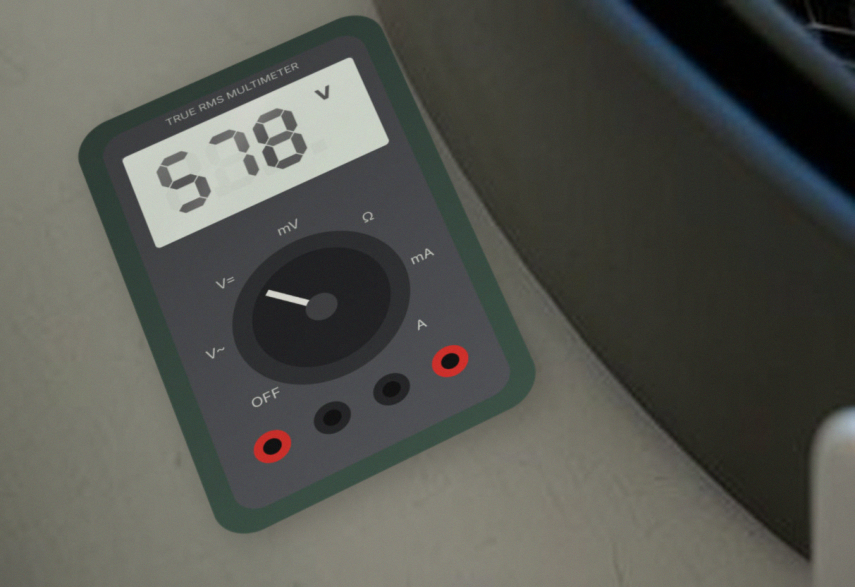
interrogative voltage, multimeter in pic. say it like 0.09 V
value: 578 V
